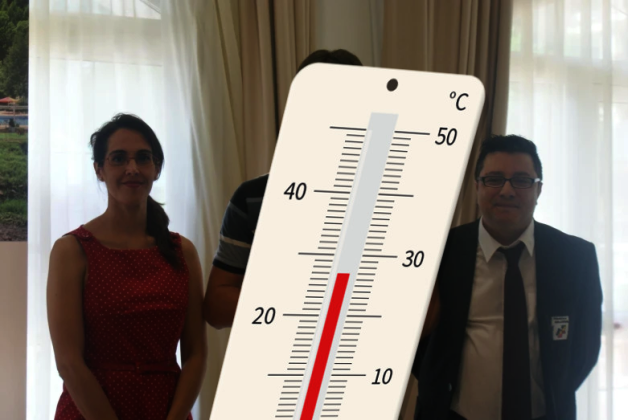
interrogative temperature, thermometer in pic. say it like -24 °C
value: 27 °C
